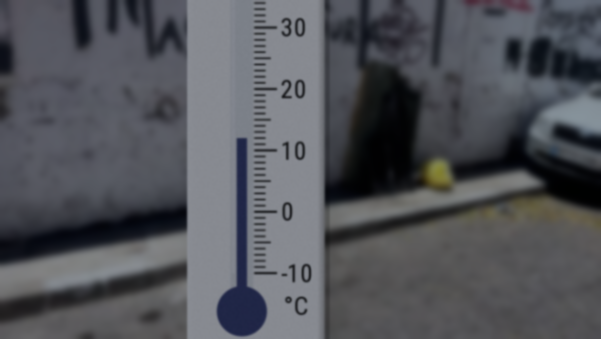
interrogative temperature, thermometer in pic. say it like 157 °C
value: 12 °C
